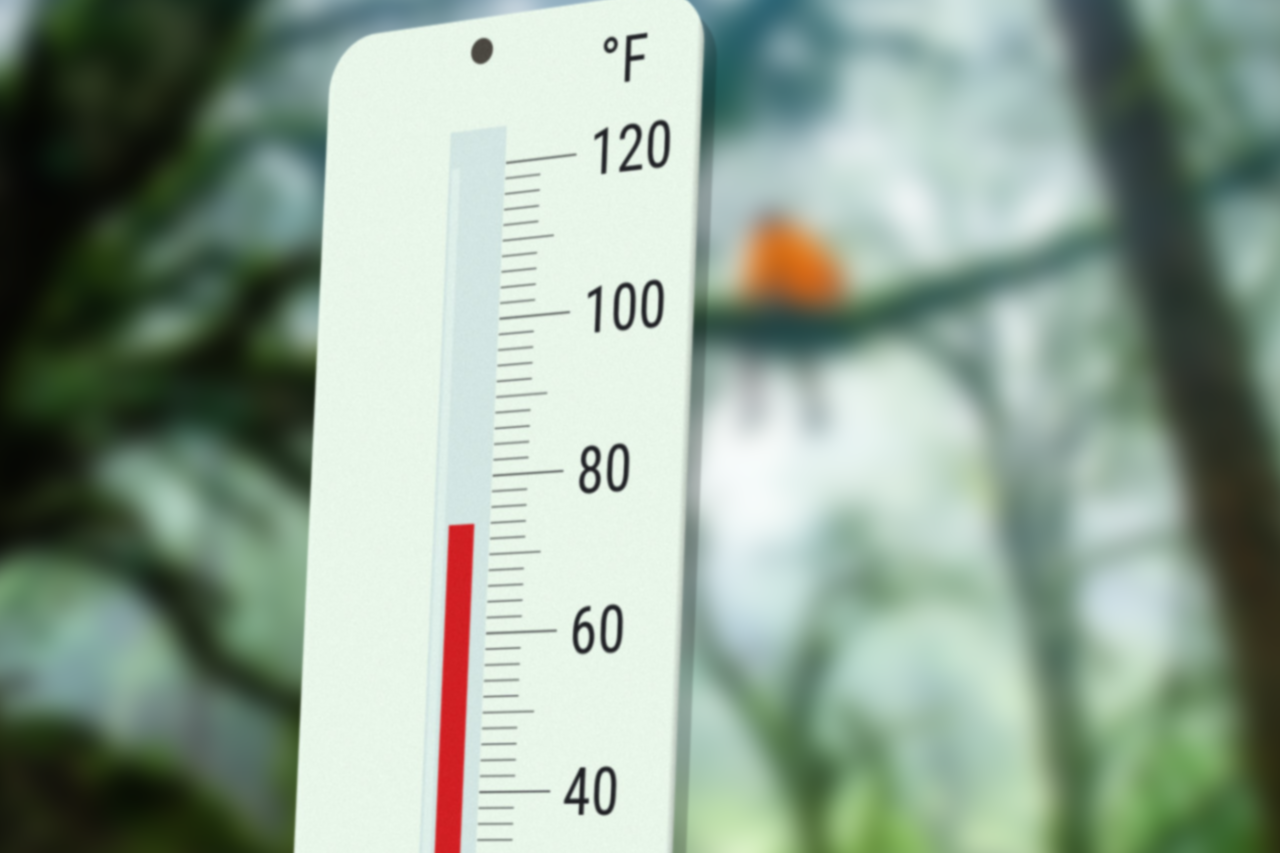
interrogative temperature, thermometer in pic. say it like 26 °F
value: 74 °F
